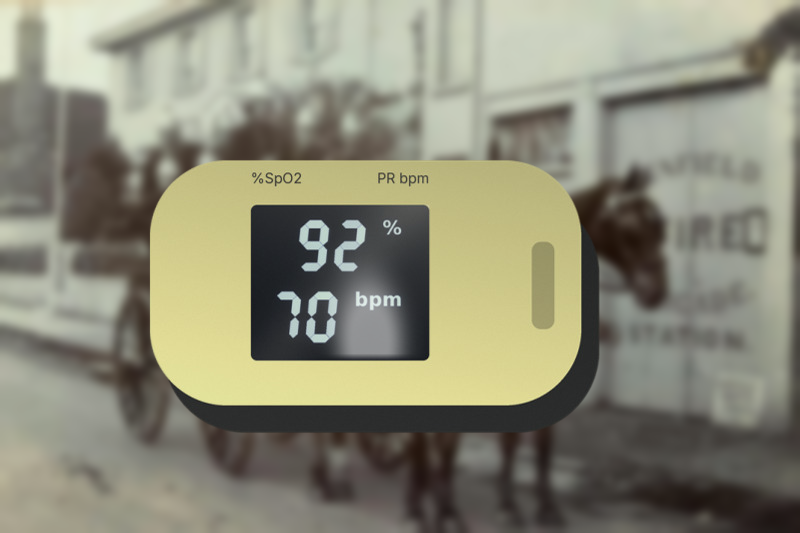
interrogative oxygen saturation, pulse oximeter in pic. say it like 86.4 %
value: 92 %
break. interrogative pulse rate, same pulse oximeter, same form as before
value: 70 bpm
